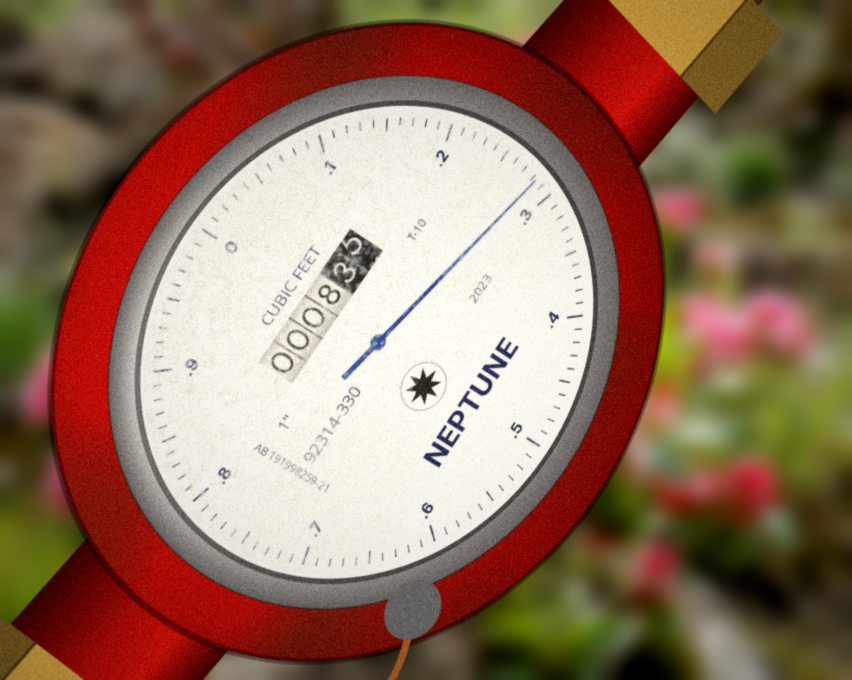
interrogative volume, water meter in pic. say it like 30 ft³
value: 835.28 ft³
